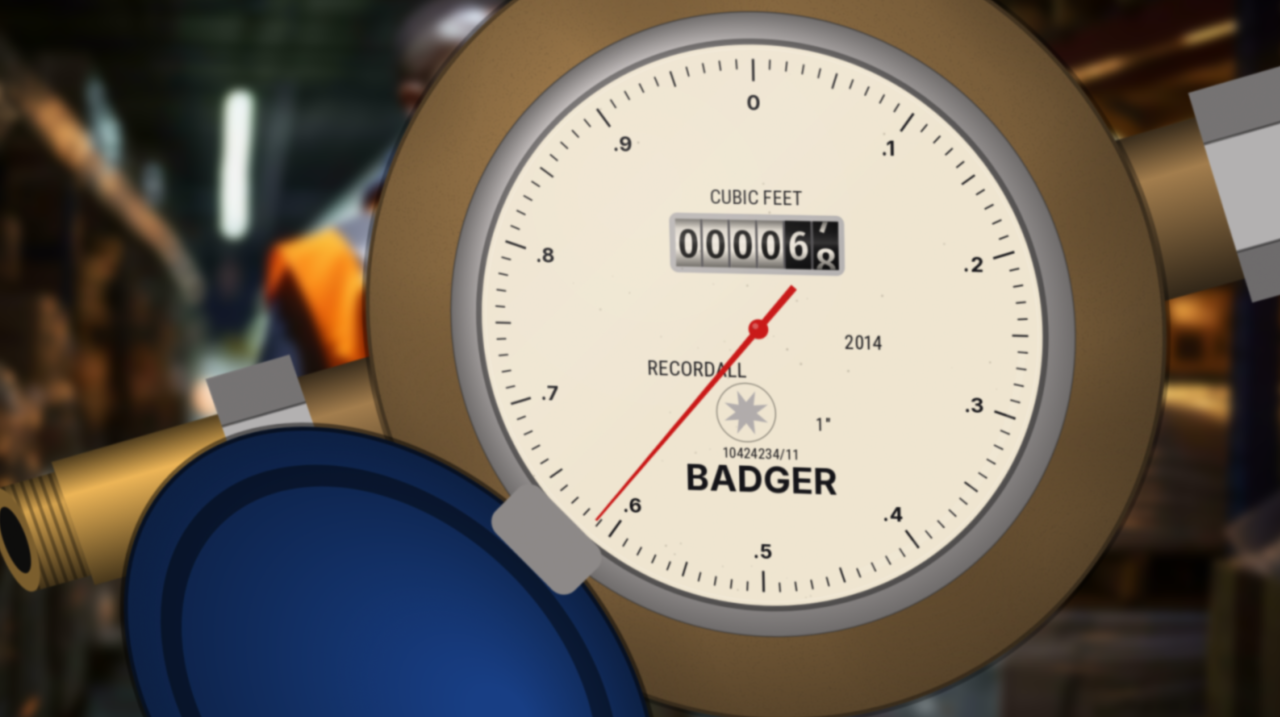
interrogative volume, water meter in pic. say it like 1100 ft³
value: 67.61 ft³
